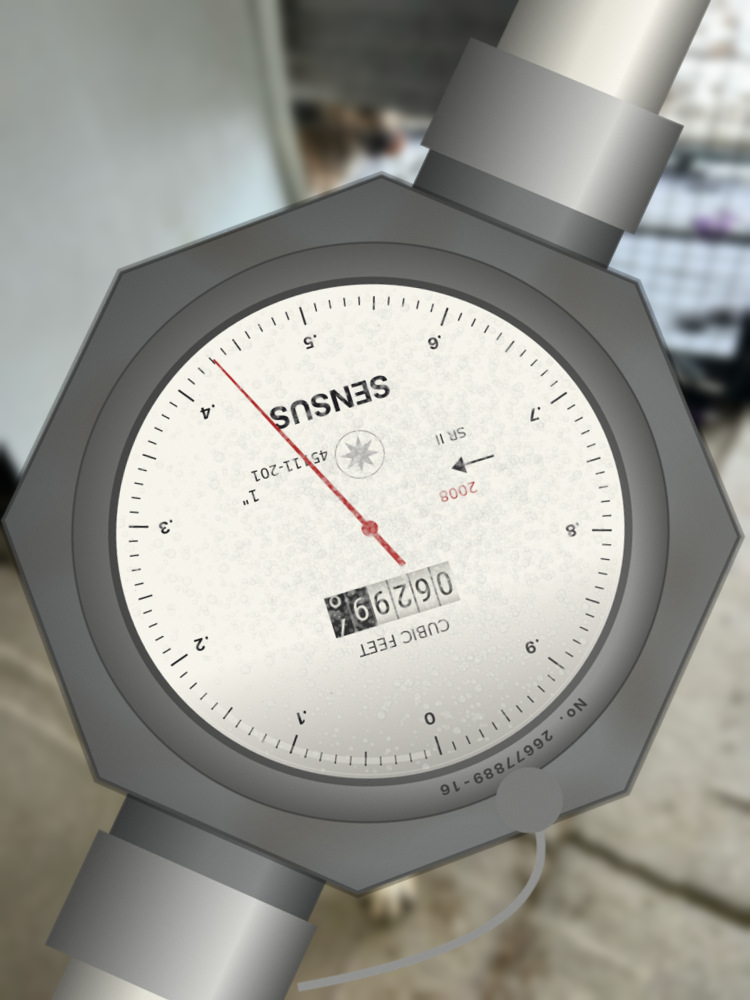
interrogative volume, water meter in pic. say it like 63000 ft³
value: 62997.43 ft³
